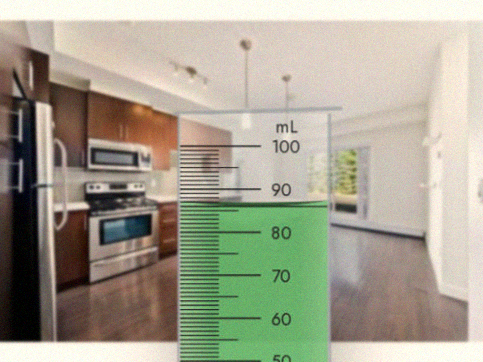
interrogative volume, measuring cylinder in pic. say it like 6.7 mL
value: 86 mL
